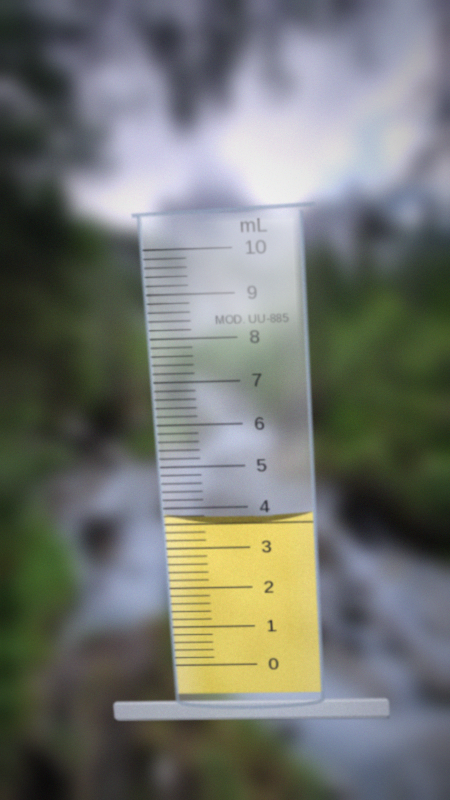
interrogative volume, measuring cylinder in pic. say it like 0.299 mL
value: 3.6 mL
